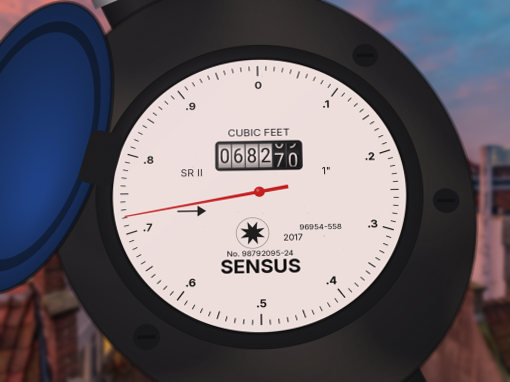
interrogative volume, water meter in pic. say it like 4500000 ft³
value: 68269.72 ft³
